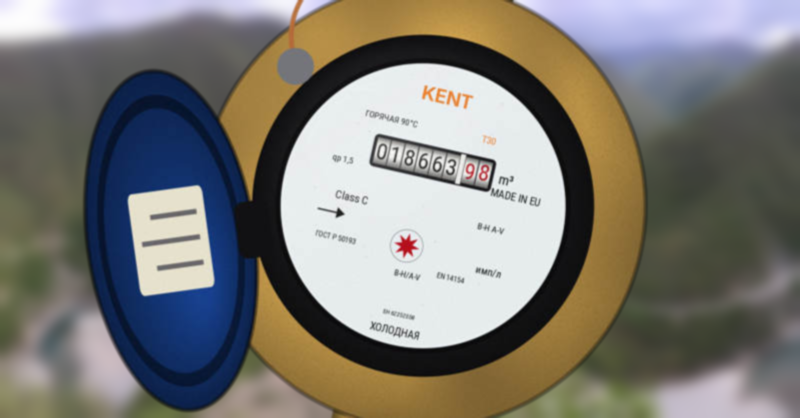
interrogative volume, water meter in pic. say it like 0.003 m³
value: 18663.98 m³
